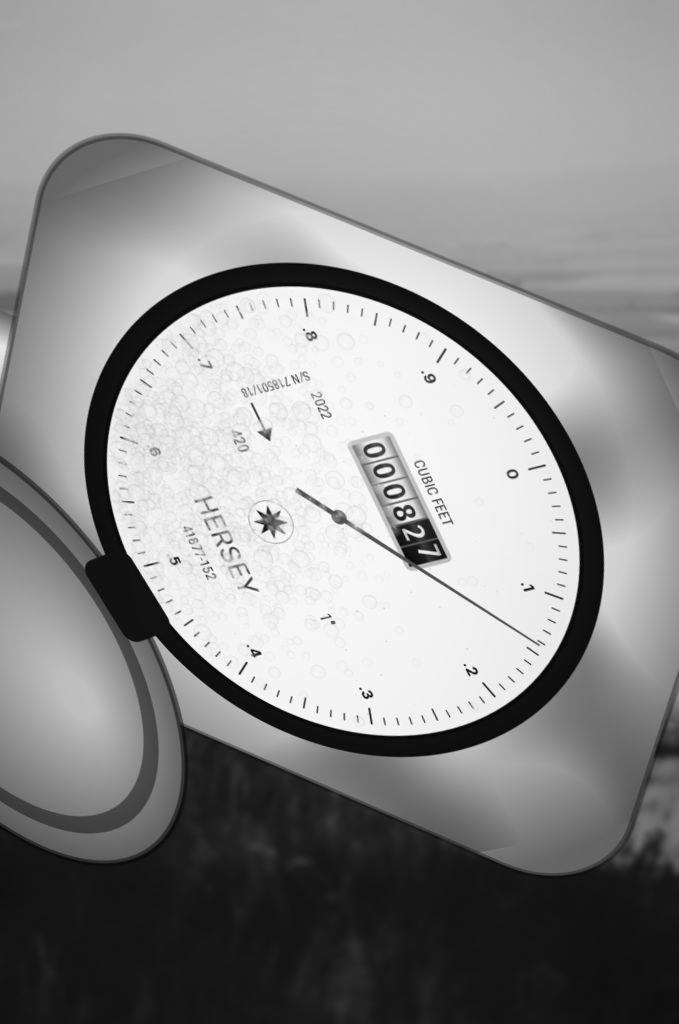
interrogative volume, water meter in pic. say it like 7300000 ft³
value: 827.14 ft³
